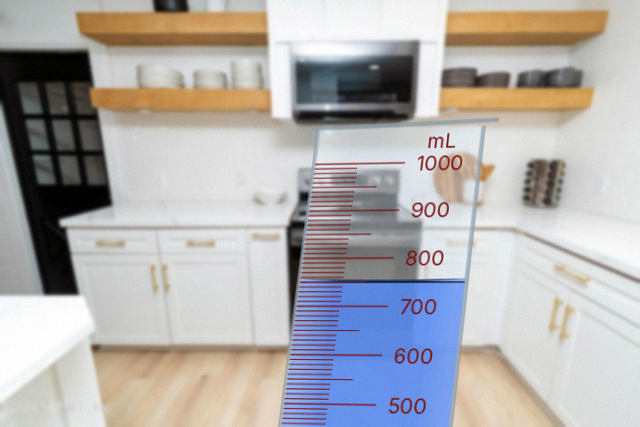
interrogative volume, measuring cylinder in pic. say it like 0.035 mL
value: 750 mL
